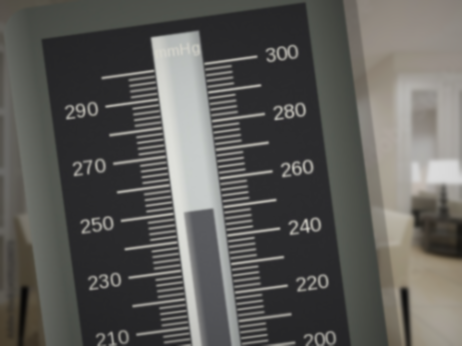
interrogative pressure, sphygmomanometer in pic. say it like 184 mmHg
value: 250 mmHg
